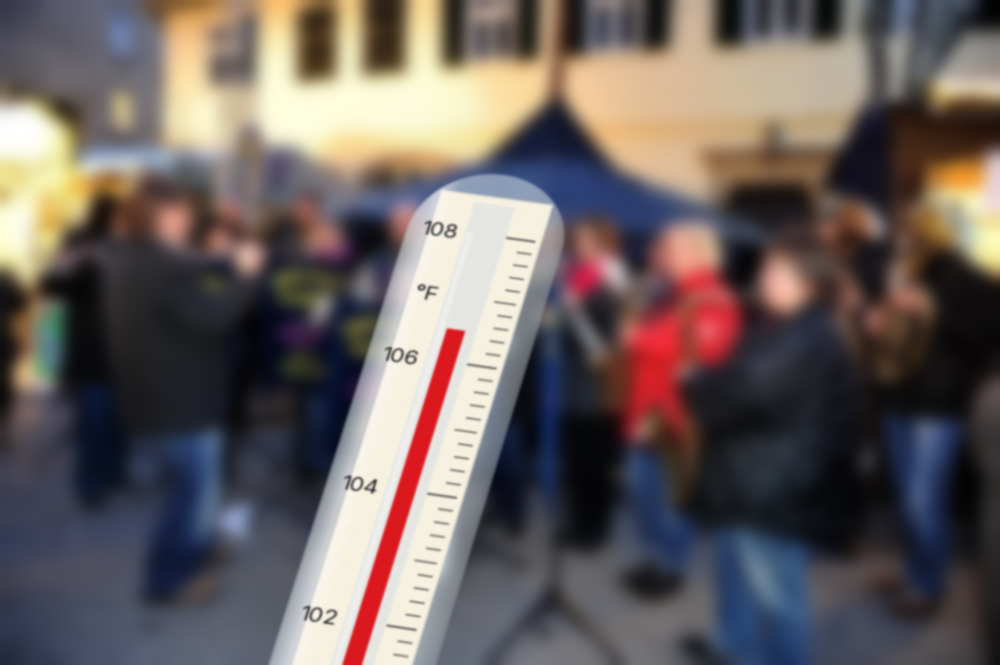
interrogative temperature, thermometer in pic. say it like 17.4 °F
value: 106.5 °F
